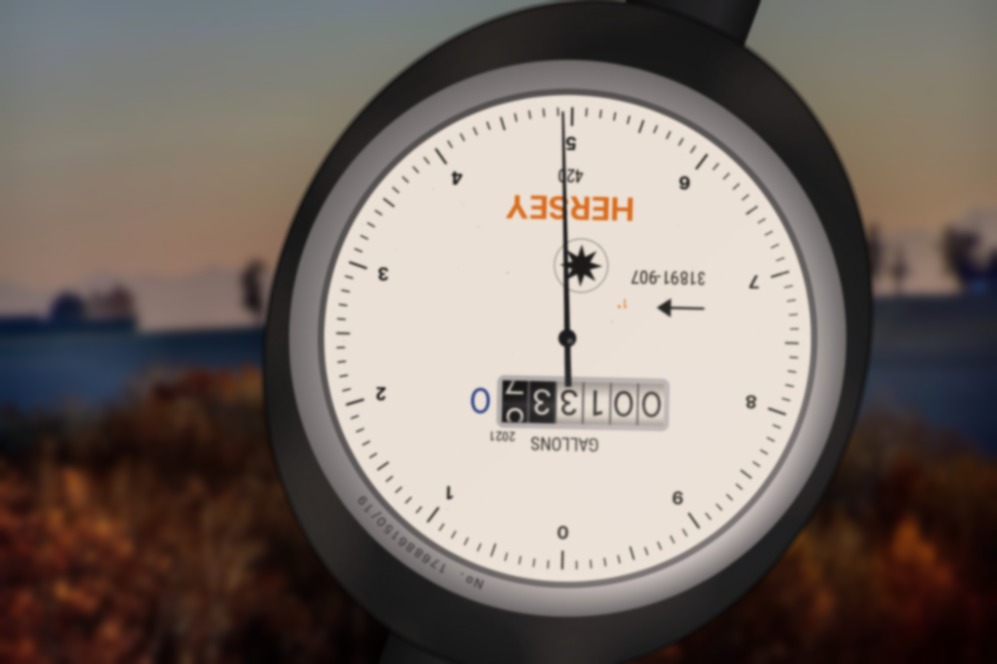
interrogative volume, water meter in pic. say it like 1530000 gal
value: 13364.9 gal
